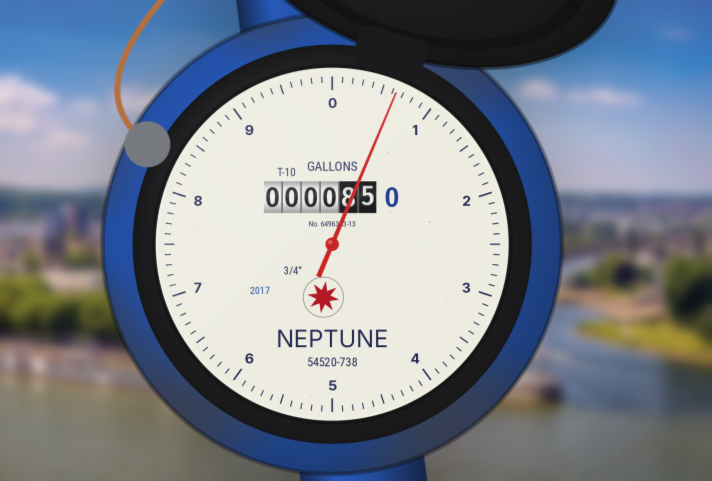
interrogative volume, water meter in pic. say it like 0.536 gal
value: 850.6 gal
